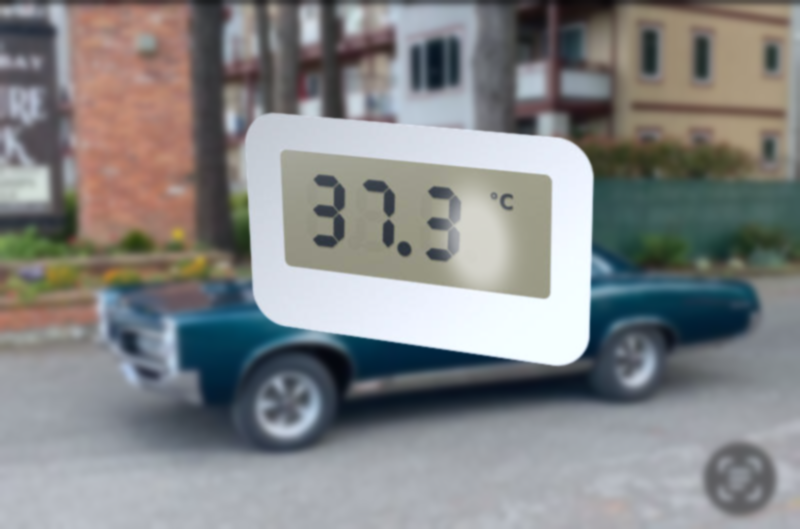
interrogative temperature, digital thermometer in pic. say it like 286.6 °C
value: 37.3 °C
